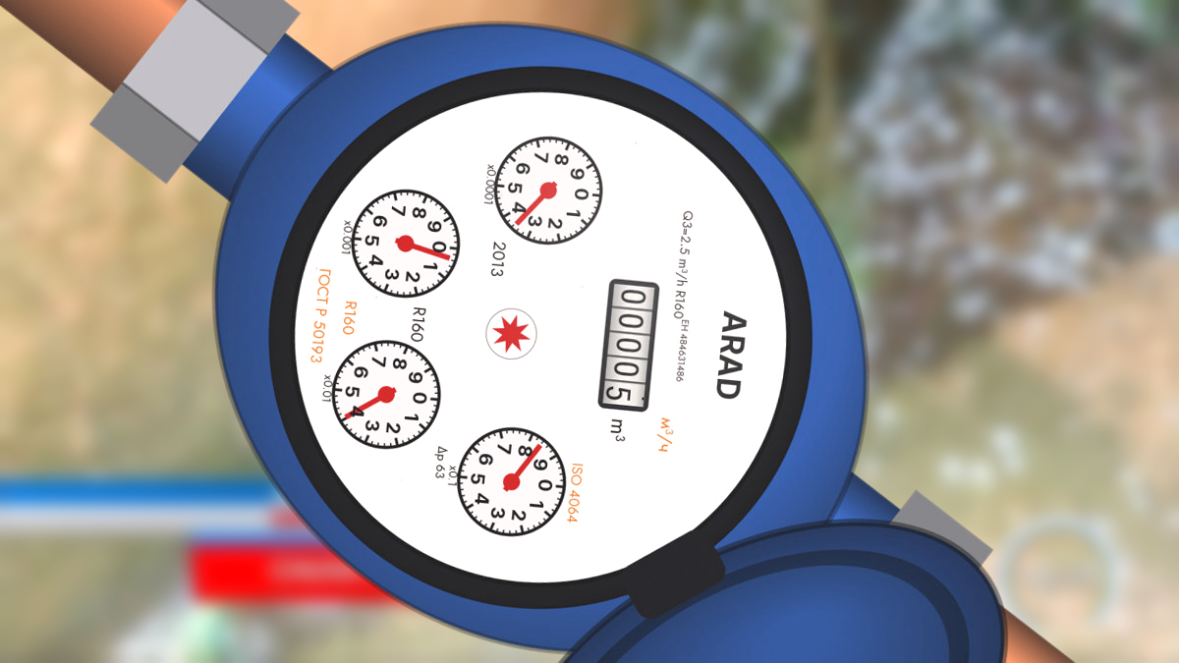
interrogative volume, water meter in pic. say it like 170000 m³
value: 4.8403 m³
